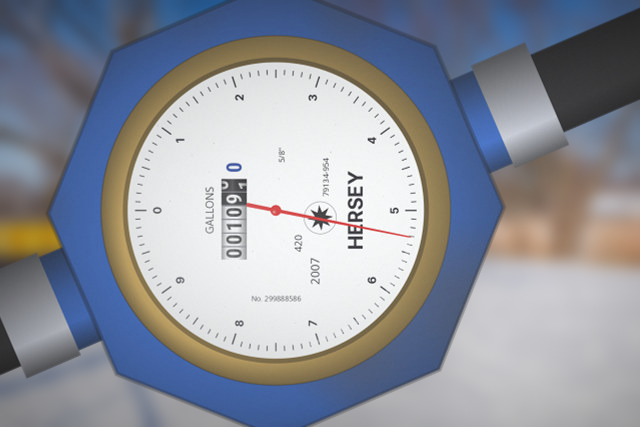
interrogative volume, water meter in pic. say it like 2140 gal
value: 10905.3 gal
